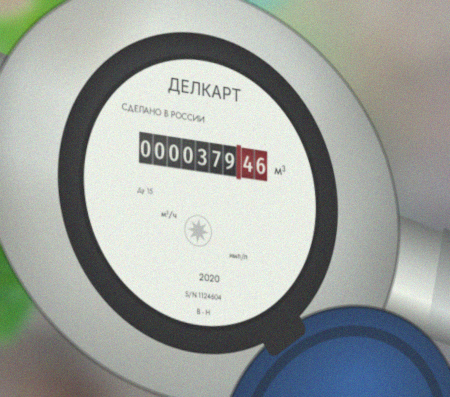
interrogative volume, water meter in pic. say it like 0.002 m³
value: 379.46 m³
